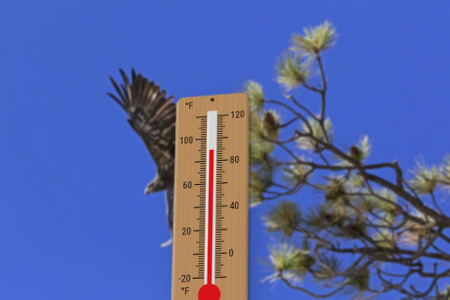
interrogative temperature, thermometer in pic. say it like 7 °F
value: 90 °F
